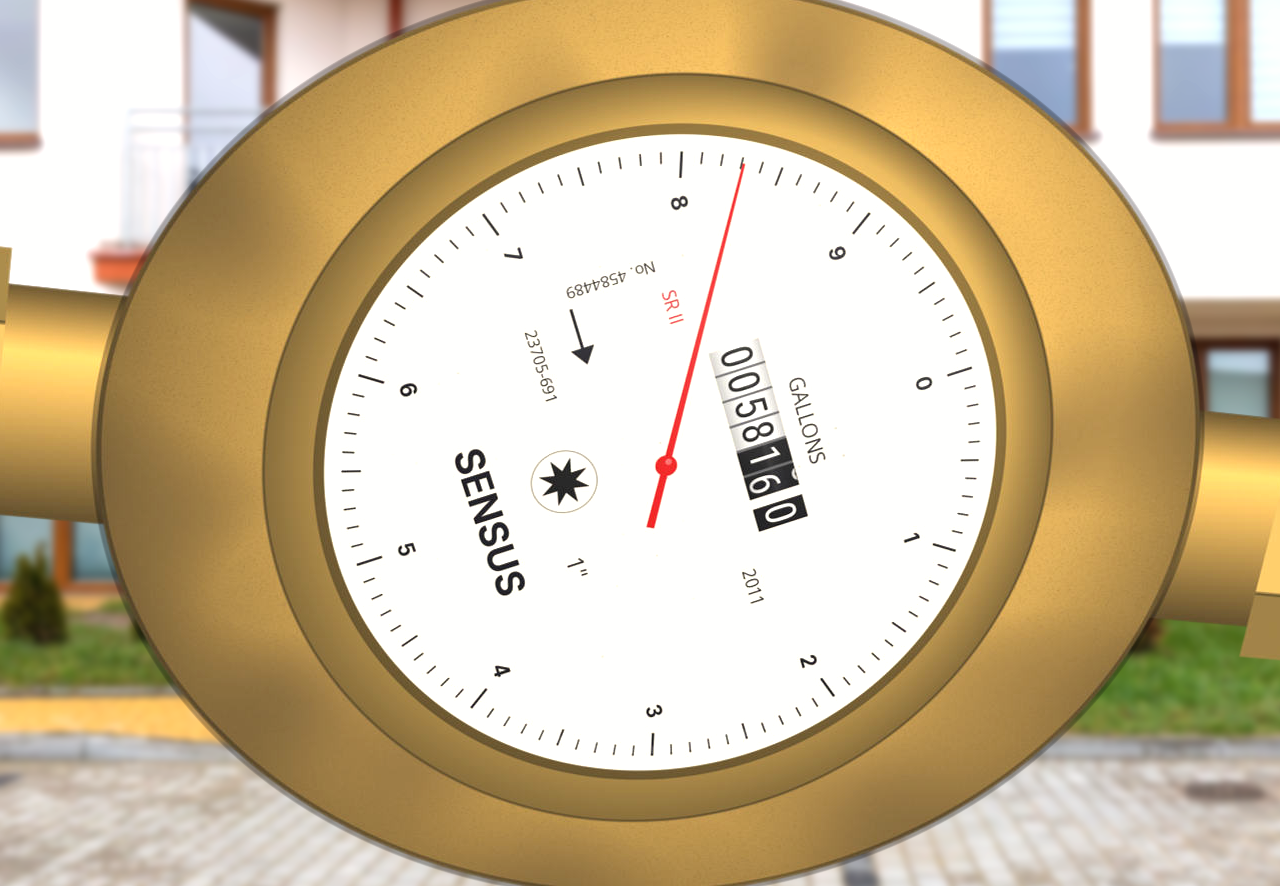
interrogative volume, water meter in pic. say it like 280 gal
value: 58158.3 gal
